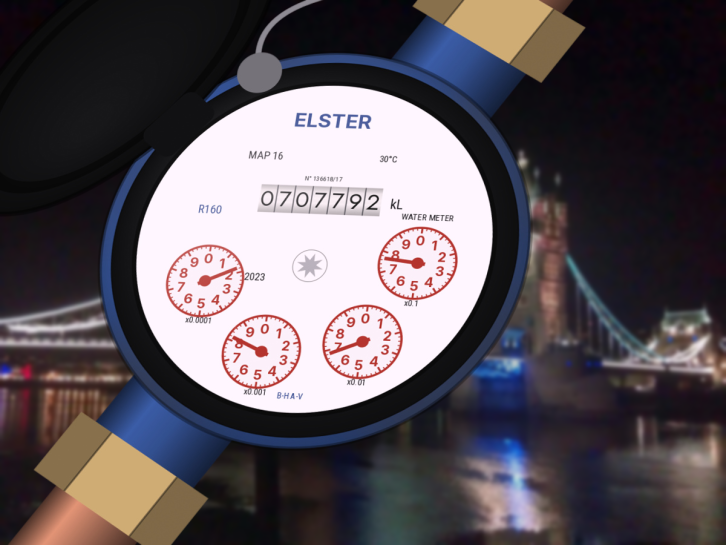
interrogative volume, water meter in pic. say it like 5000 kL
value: 707792.7681 kL
